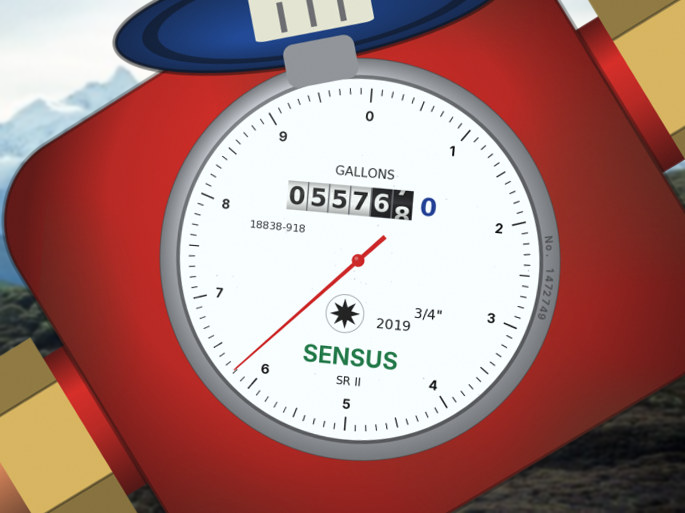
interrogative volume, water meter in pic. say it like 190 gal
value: 557676.2 gal
